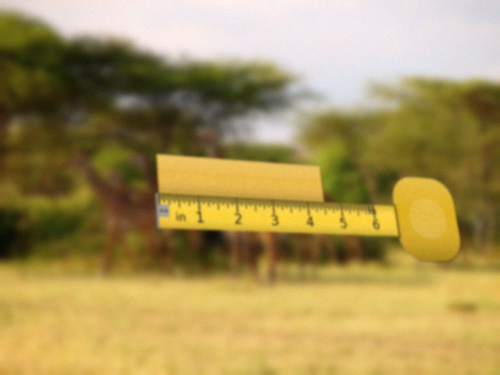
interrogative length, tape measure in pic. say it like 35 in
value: 4.5 in
